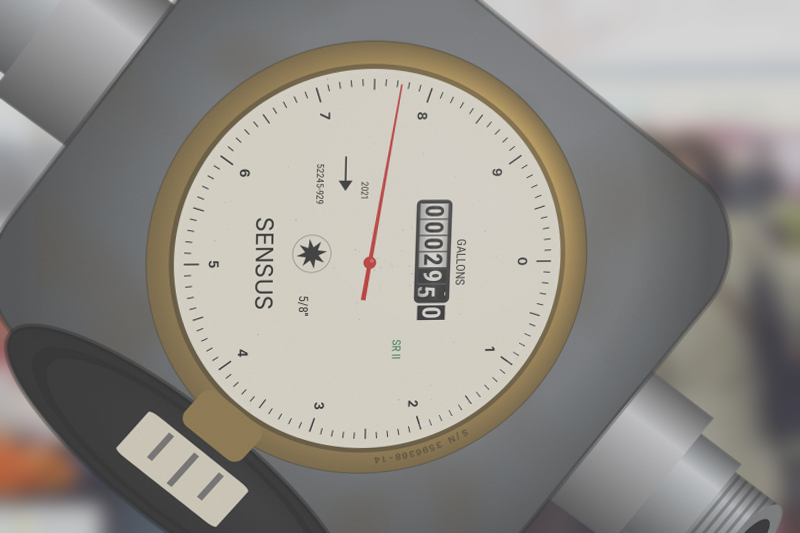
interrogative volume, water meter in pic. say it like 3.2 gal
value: 2947.7 gal
